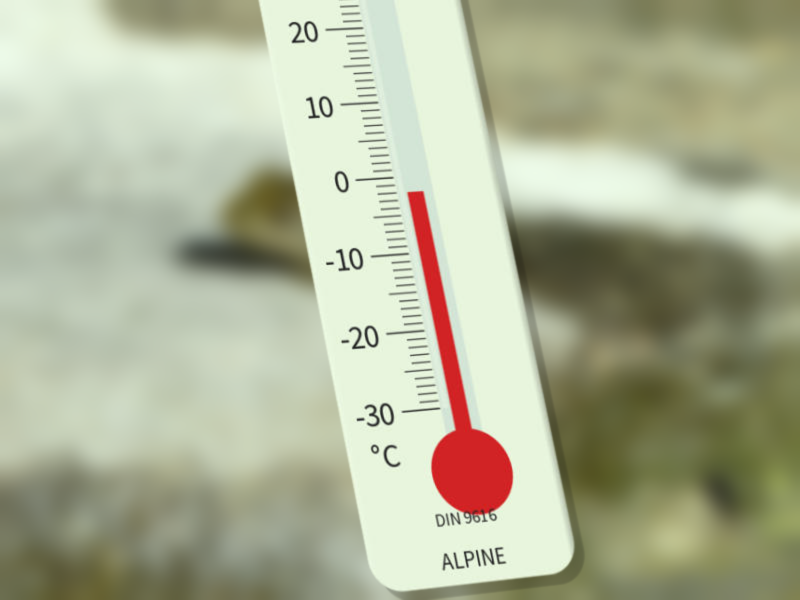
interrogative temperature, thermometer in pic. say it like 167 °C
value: -2 °C
